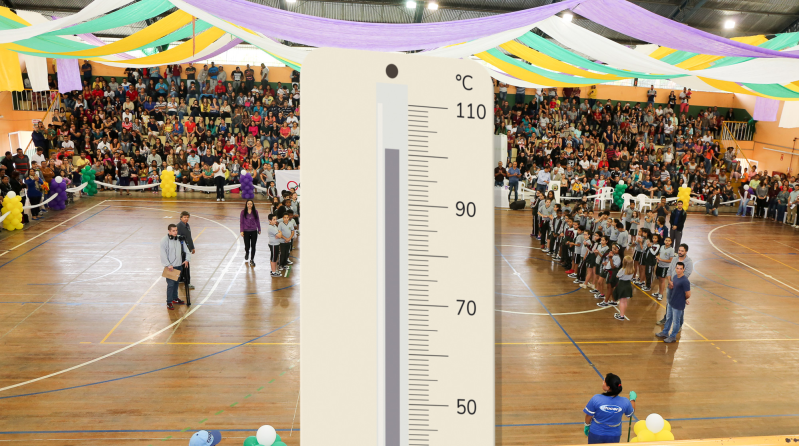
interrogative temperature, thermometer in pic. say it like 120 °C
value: 101 °C
